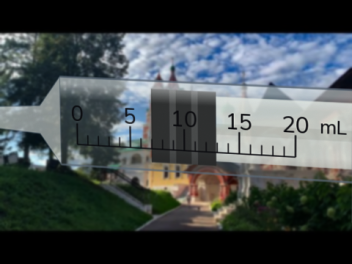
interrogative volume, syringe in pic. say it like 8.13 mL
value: 7 mL
